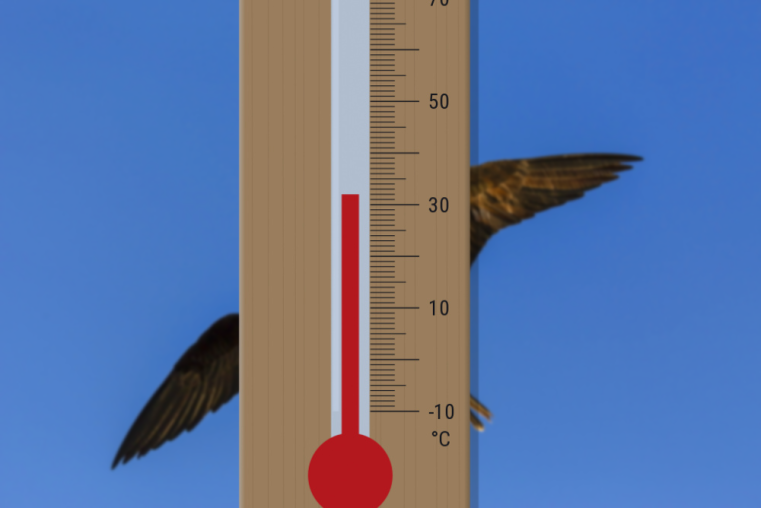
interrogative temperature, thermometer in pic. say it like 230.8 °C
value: 32 °C
